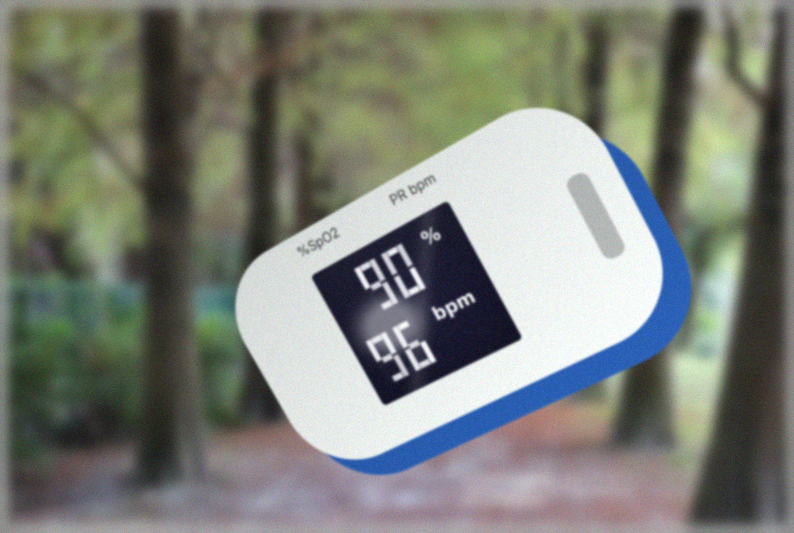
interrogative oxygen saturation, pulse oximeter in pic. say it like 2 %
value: 90 %
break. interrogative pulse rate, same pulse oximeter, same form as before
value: 96 bpm
